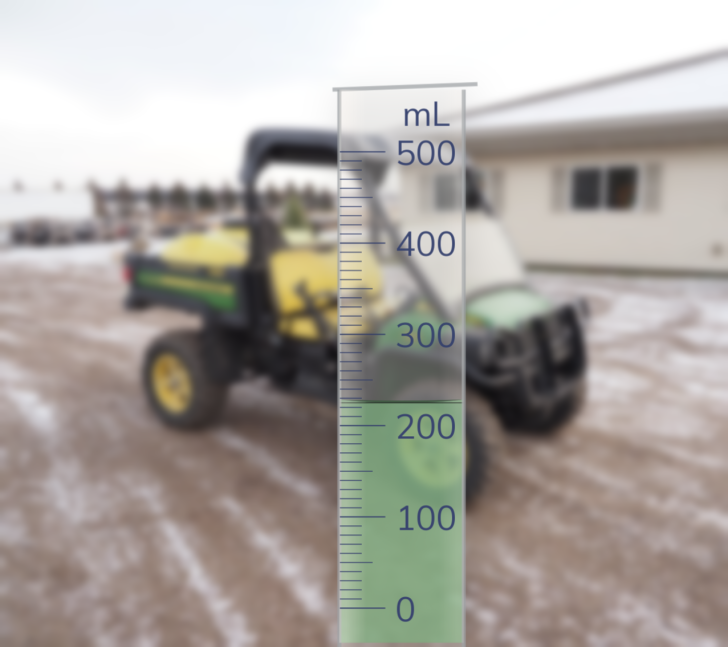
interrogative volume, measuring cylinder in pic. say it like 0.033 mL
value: 225 mL
